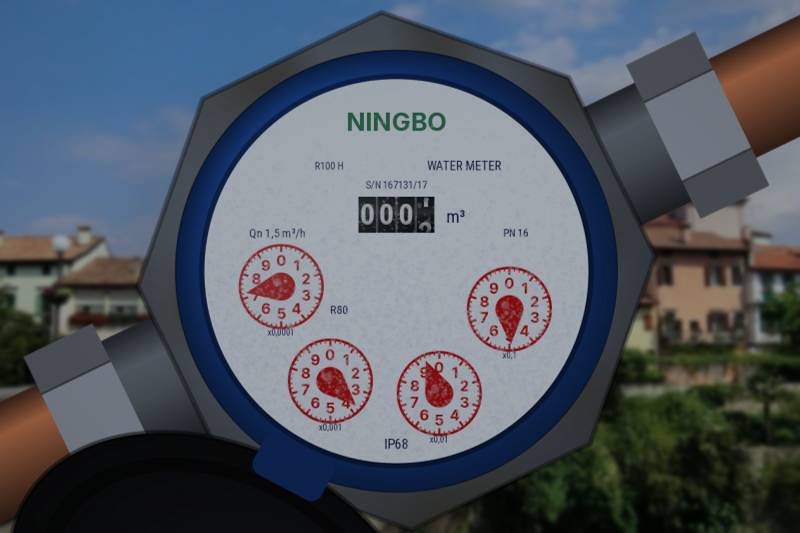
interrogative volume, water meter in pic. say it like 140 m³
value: 1.4937 m³
